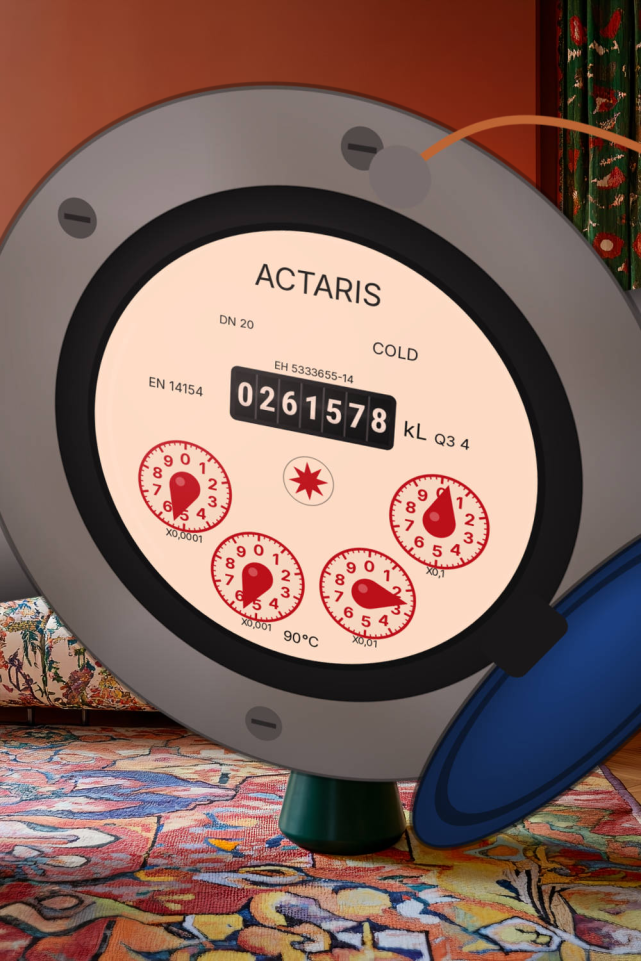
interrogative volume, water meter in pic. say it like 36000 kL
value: 261578.0255 kL
